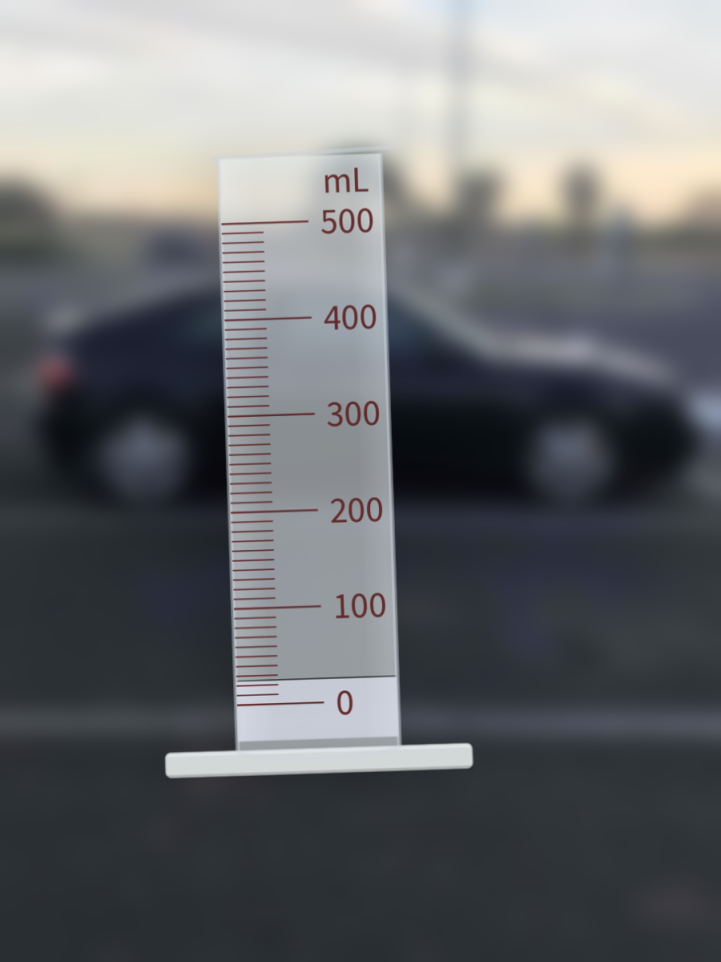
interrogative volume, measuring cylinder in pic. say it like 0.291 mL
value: 25 mL
